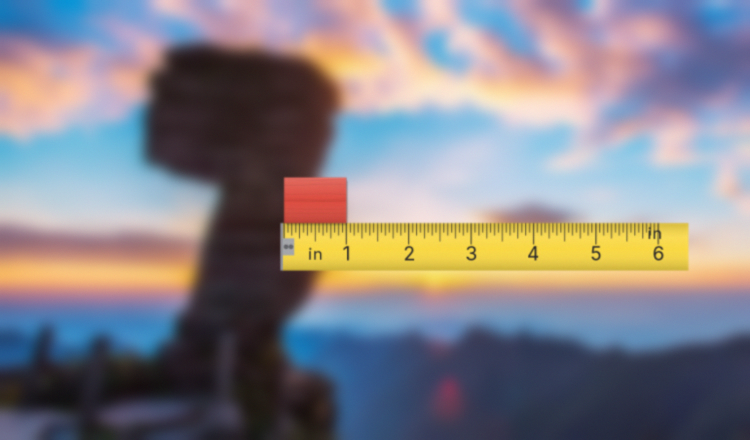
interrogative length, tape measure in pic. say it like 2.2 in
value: 1 in
